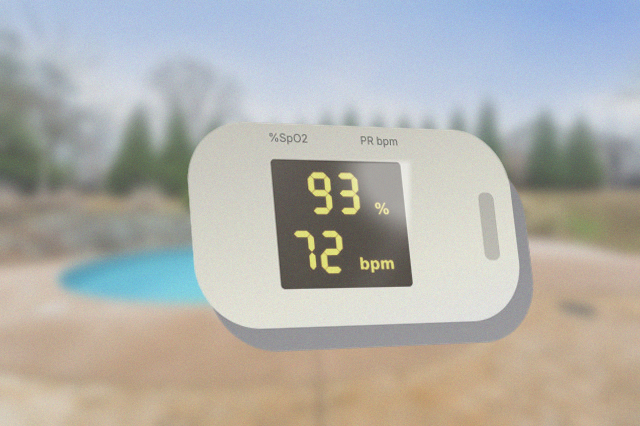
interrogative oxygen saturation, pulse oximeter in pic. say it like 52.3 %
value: 93 %
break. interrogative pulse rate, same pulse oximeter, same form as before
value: 72 bpm
